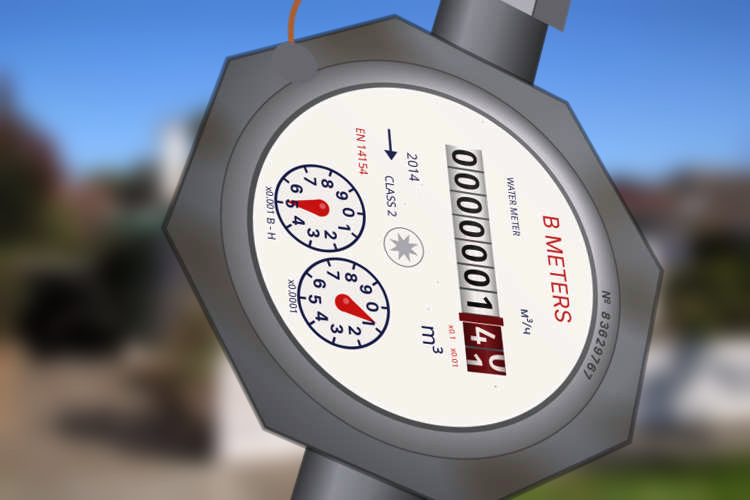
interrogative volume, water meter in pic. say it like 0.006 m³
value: 1.4050 m³
